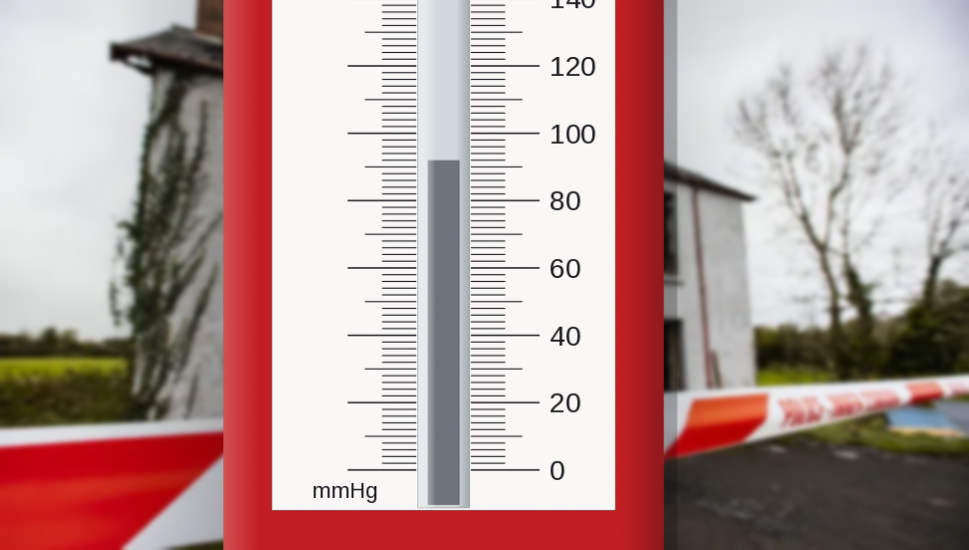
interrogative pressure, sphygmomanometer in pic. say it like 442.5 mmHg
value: 92 mmHg
